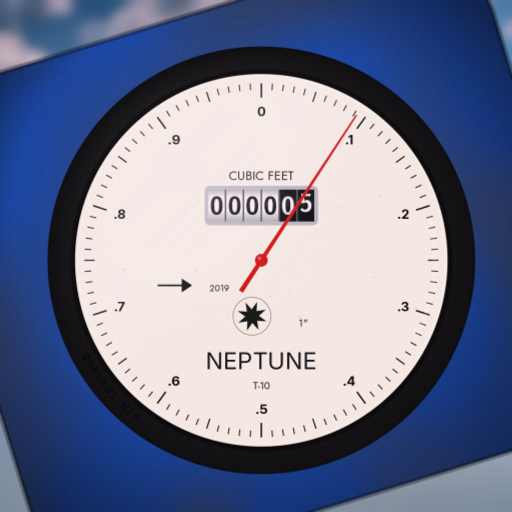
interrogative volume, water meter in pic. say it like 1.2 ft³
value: 5.09 ft³
